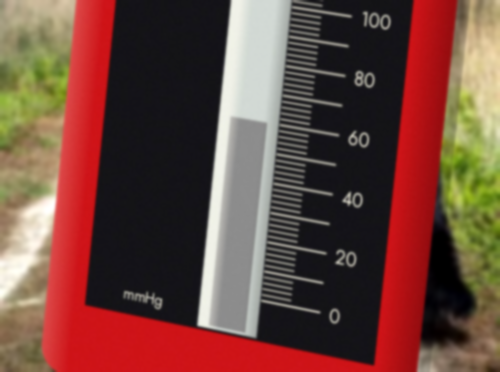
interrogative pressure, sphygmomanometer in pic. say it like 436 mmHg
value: 60 mmHg
